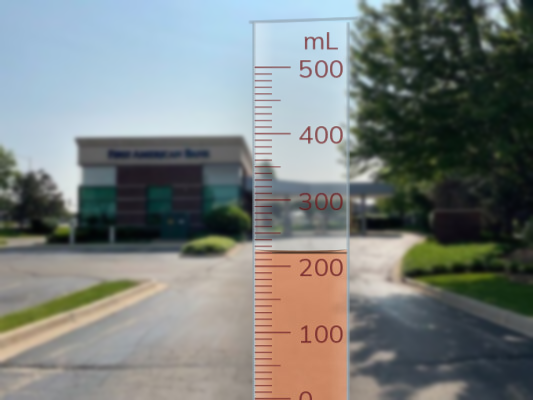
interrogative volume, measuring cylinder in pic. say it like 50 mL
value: 220 mL
